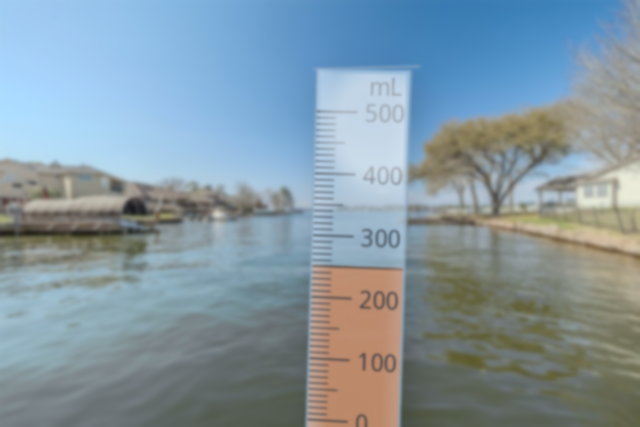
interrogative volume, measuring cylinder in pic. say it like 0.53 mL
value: 250 mL
